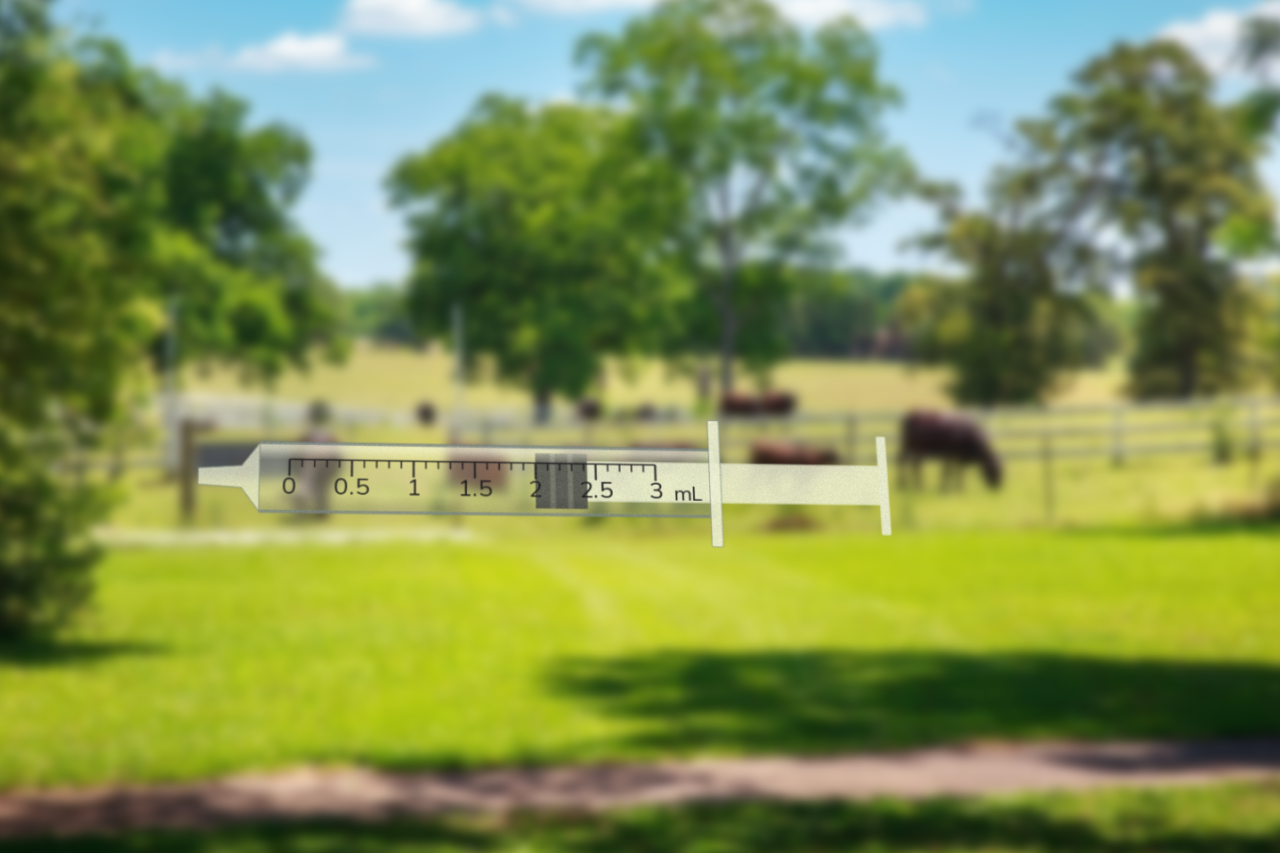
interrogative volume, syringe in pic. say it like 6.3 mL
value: 2 mL
